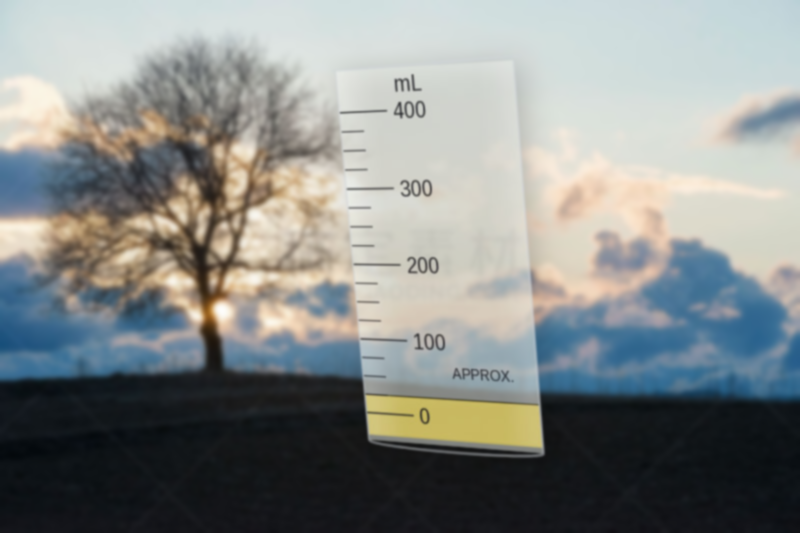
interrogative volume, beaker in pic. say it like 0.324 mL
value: 25 mL
